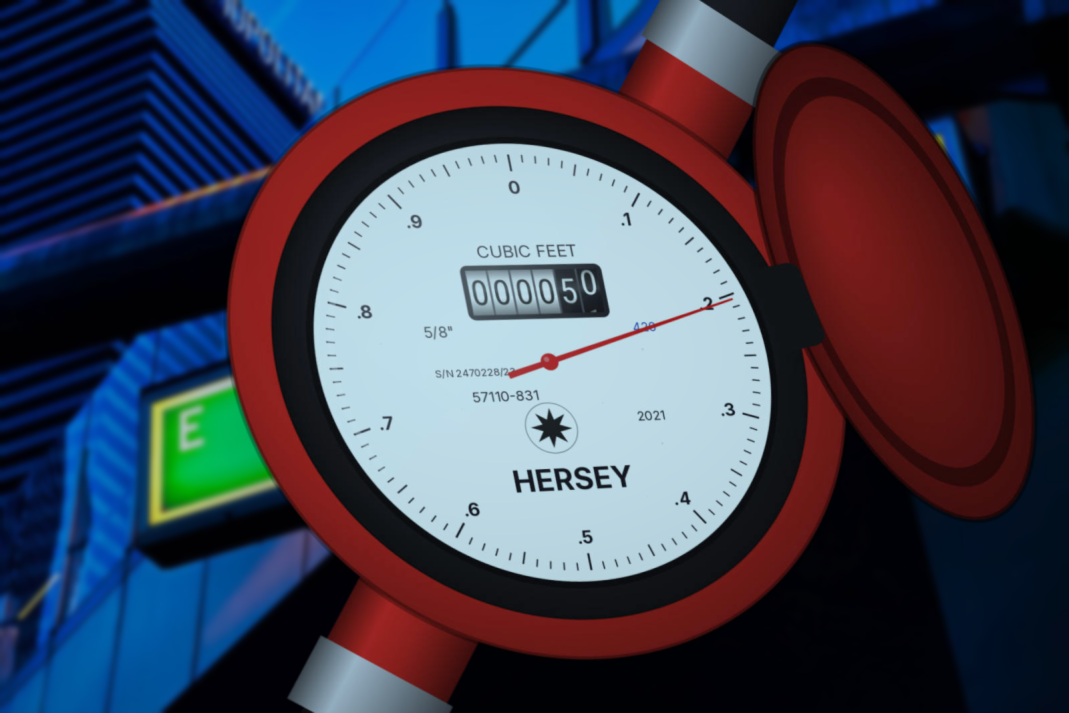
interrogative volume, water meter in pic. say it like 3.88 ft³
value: 50.20 ft³
